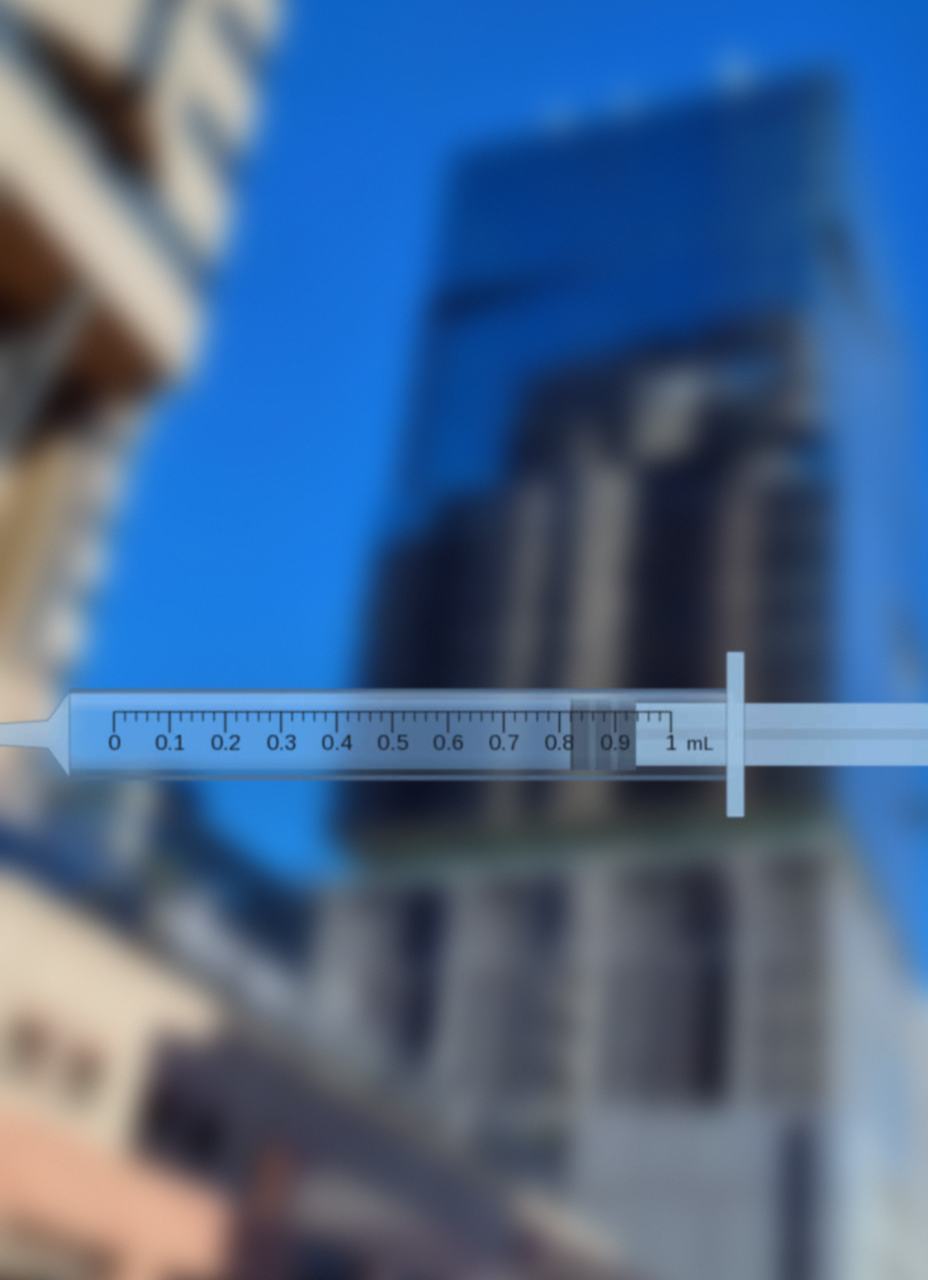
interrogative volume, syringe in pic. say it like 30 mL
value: 0.82 mL
